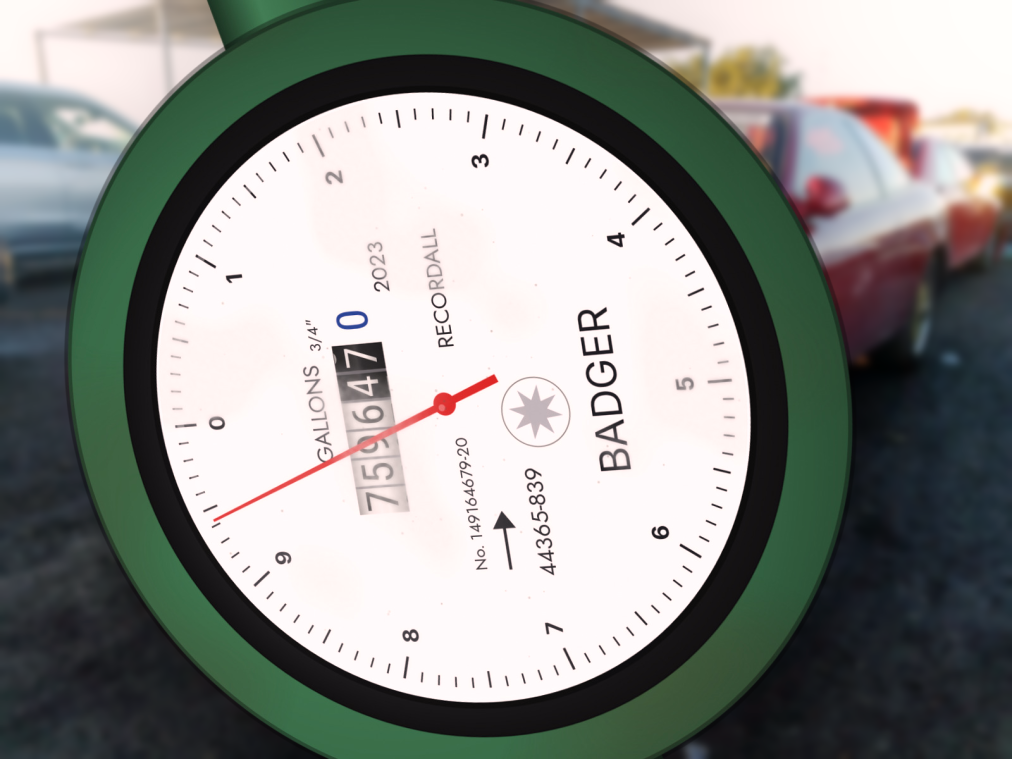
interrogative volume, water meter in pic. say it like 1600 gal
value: 7596469.4 gal
